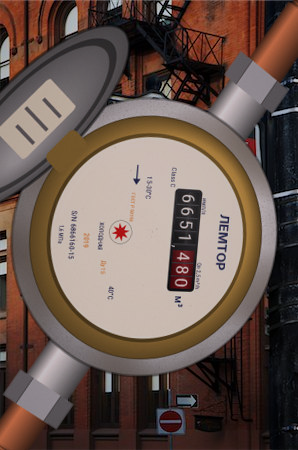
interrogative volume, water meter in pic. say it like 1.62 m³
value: 6651.480 m³
